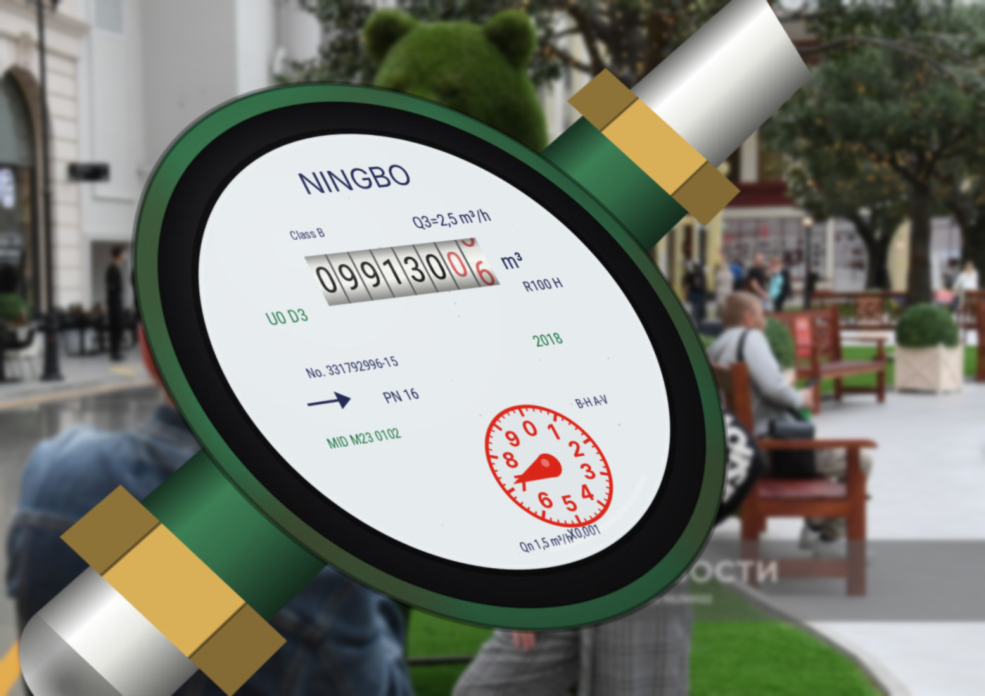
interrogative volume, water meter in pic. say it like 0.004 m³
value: 99130.057 m³
